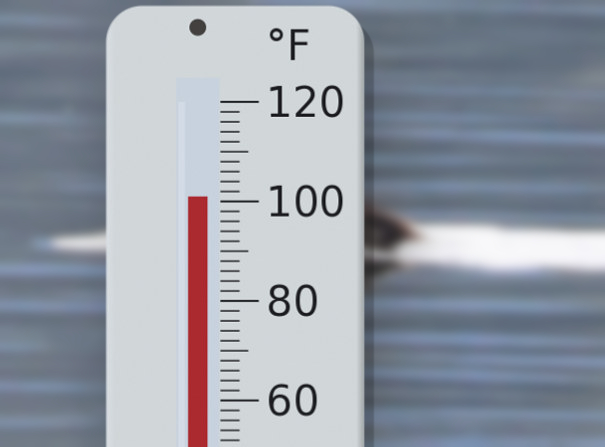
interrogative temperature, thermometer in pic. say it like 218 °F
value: 101 °F
